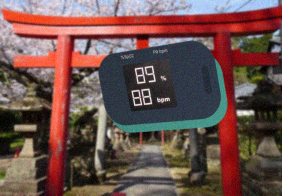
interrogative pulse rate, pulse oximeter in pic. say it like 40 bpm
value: 88 bpm
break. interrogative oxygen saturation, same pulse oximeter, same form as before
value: 89 %
